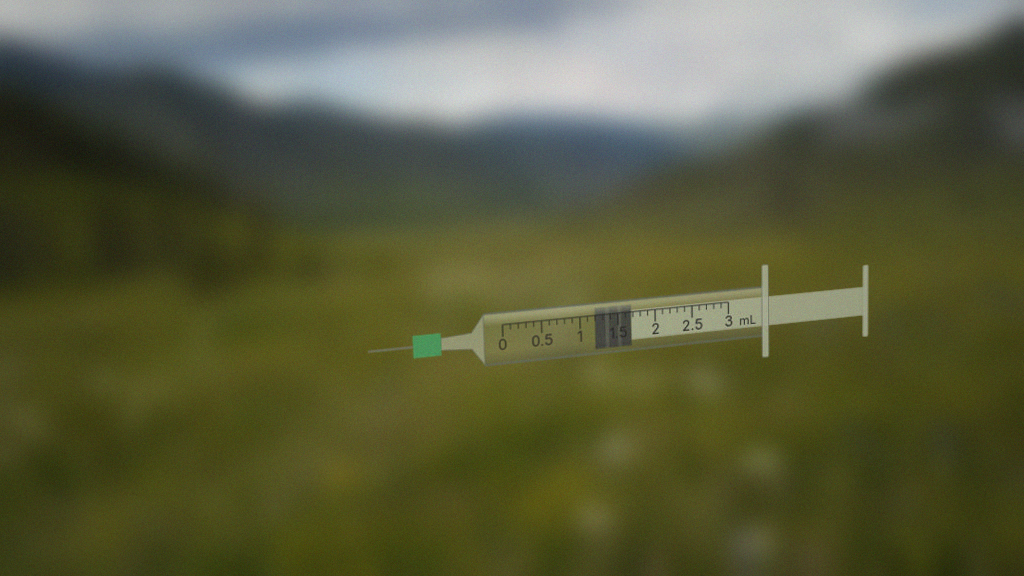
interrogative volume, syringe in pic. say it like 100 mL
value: 1.2 mL
